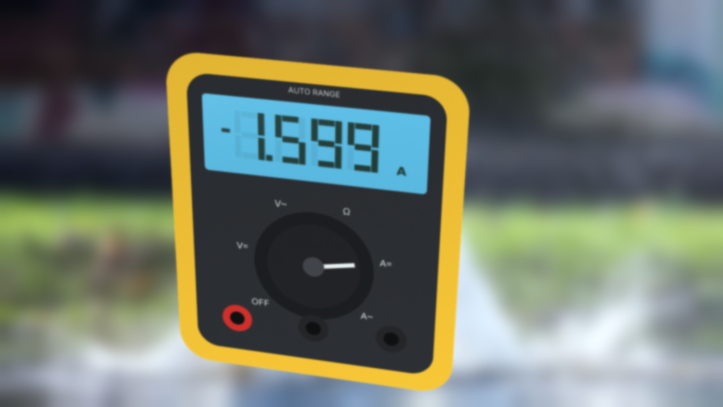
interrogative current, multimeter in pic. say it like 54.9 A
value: -1.599 A
